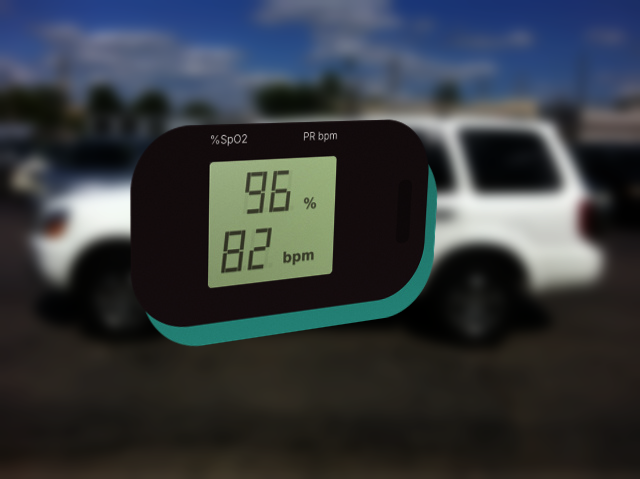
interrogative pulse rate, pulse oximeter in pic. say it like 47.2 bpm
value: 82 bpm
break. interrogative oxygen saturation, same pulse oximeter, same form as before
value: 96 %
